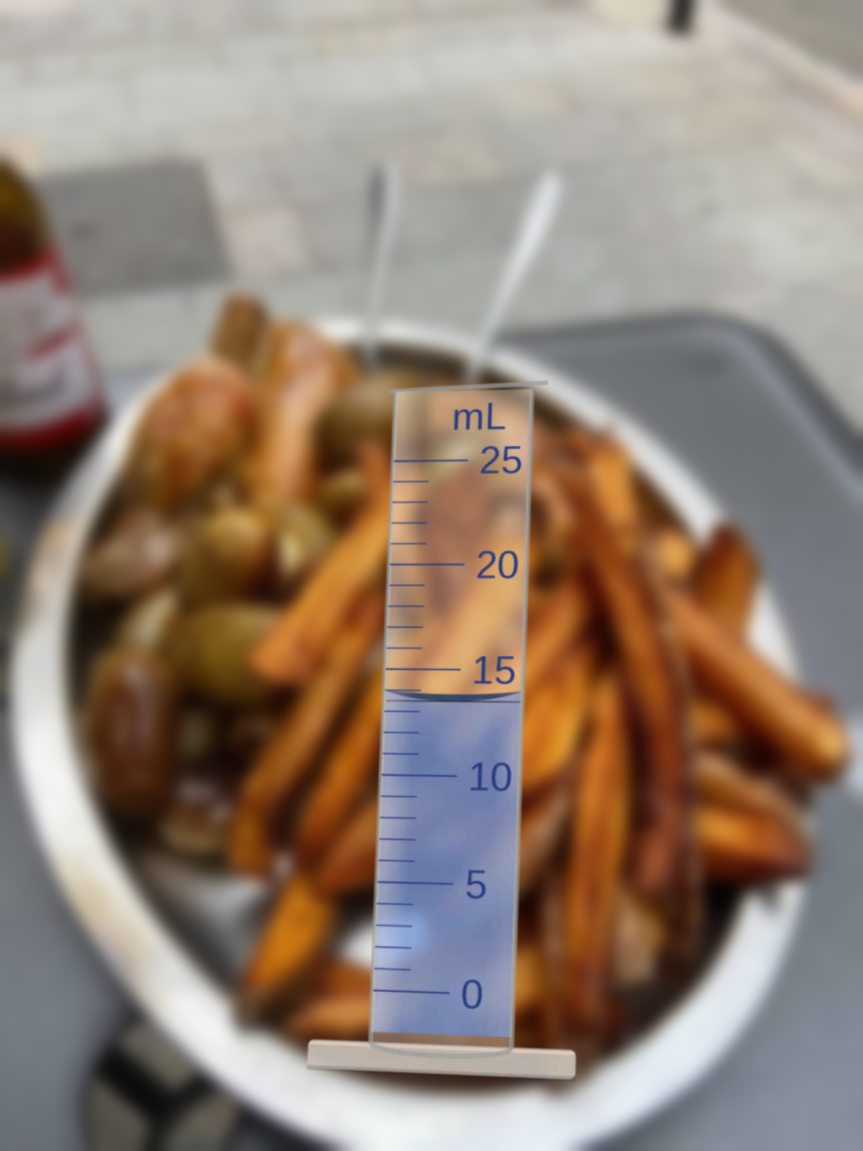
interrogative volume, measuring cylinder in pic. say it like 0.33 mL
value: 13.5 mL
